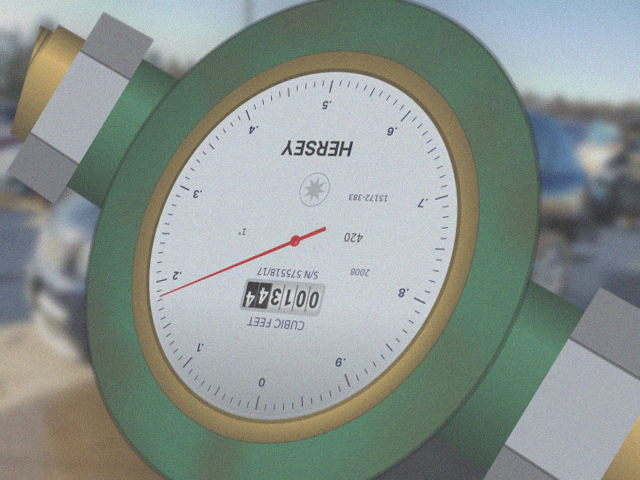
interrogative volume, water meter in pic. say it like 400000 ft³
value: 1344.18 ft³
